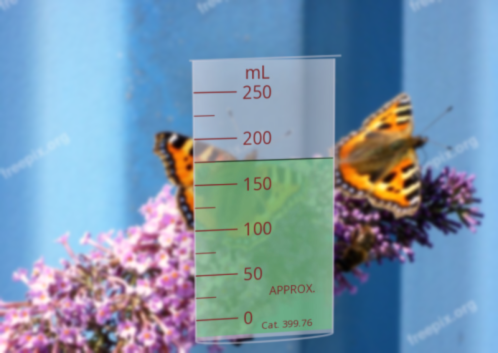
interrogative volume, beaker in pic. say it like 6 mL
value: 175 mL
